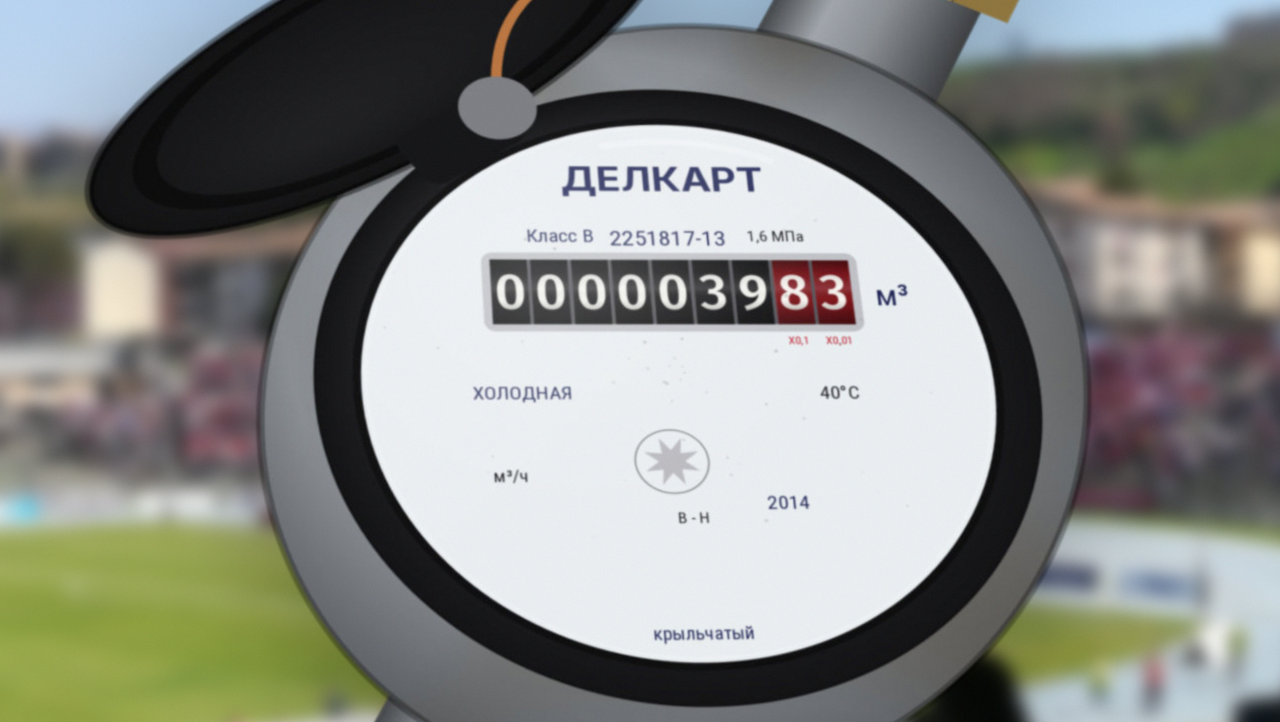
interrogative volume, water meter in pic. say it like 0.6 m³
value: 39.83 m³
